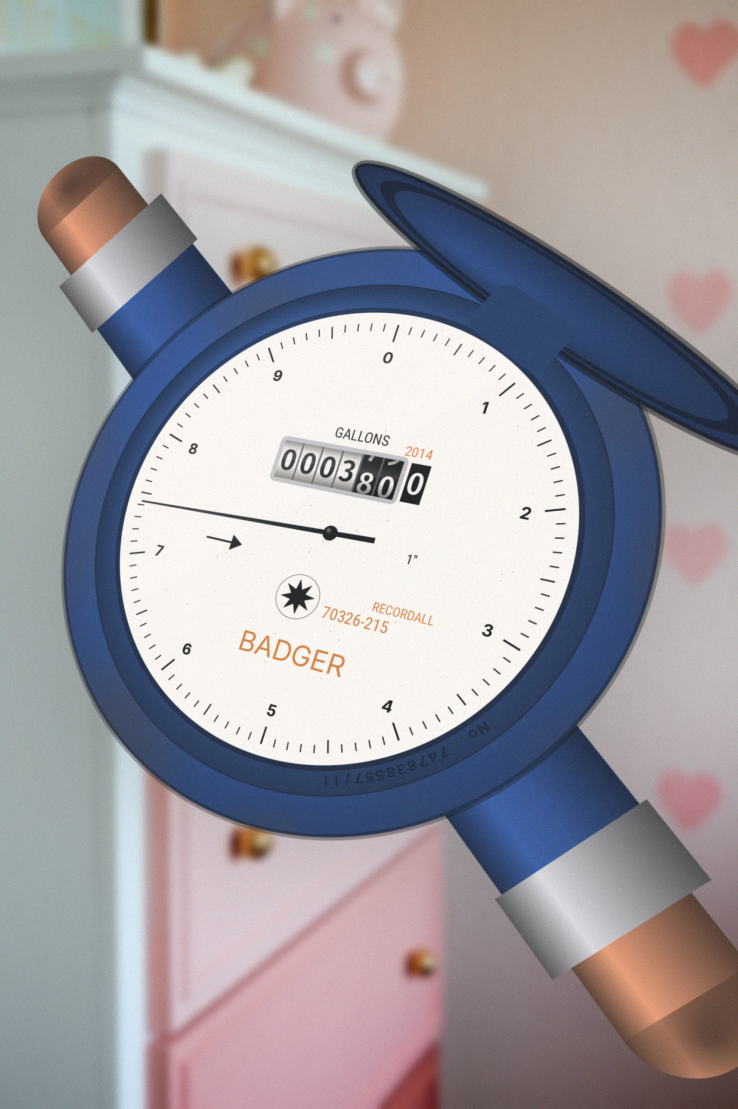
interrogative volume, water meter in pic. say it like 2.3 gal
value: 3797.4 gal
